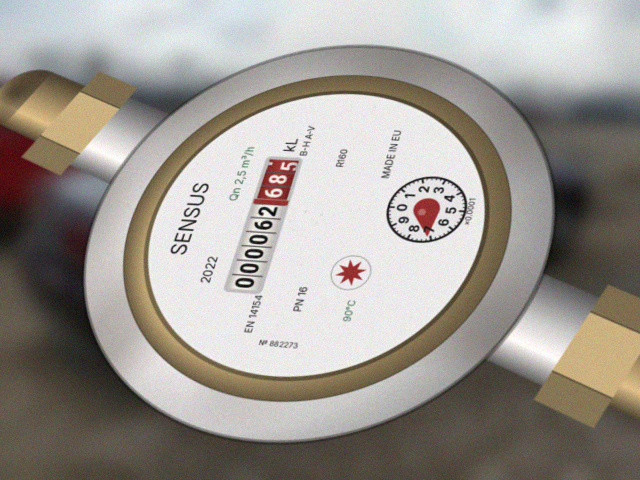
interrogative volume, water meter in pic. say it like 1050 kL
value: 62.6847 kL
